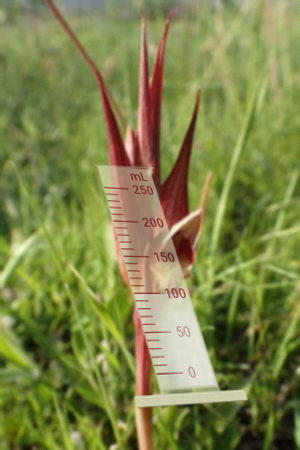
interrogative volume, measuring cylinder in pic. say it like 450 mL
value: 100 mL
